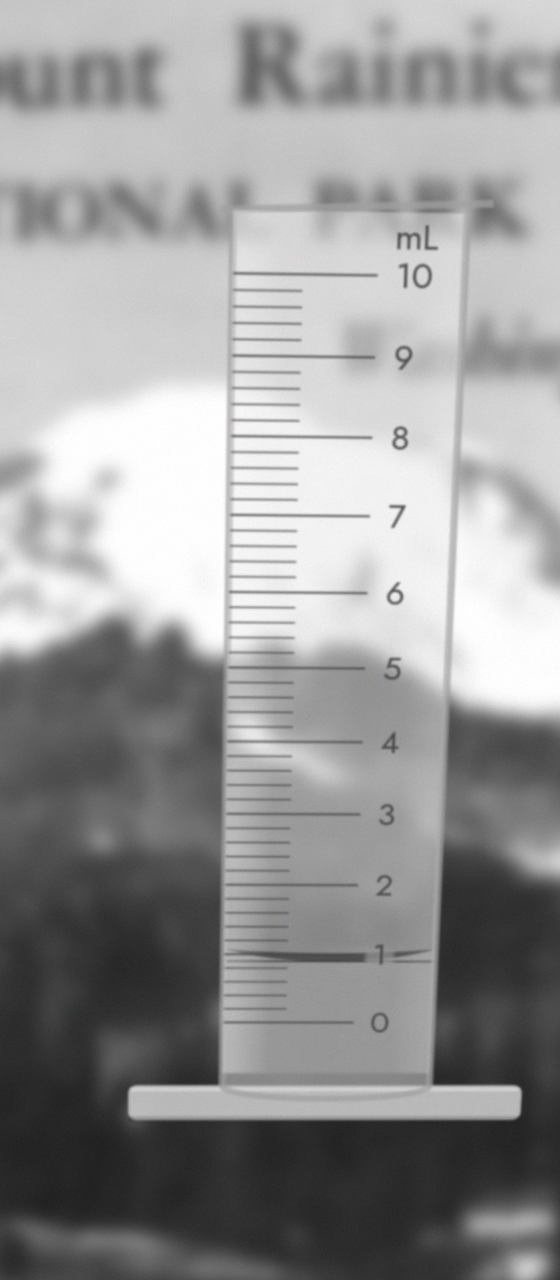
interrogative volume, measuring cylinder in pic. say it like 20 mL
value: 0.9 mL
